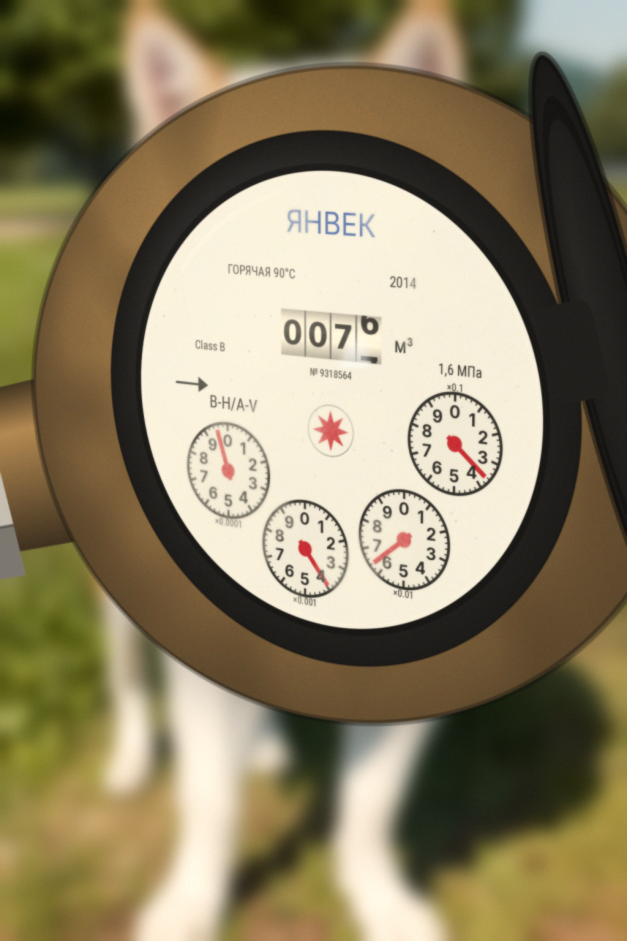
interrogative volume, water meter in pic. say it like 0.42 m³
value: 76.3639 m³
